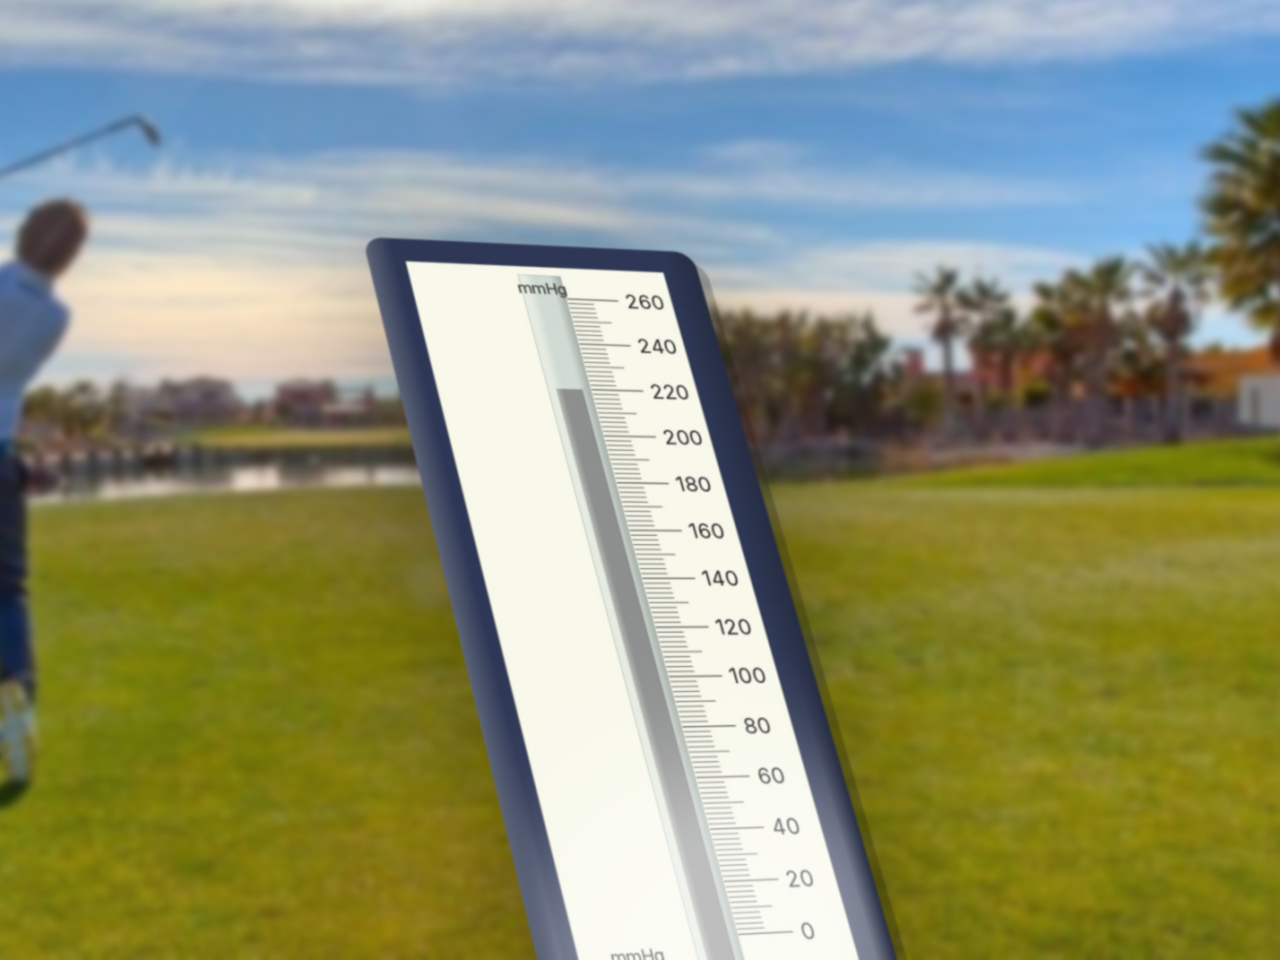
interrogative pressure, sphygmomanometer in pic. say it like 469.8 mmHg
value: 220 mmHg
